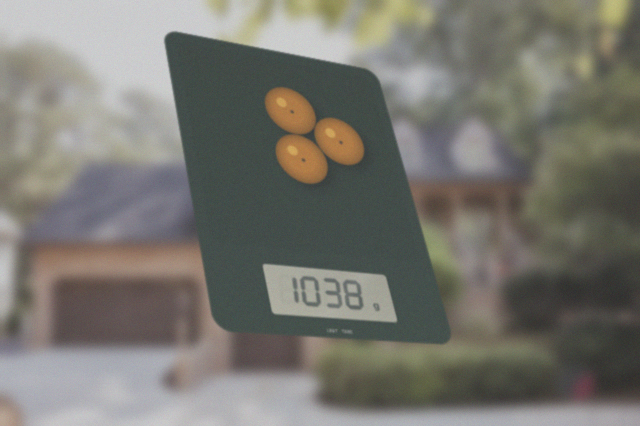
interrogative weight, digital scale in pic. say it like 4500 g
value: 1038 g
